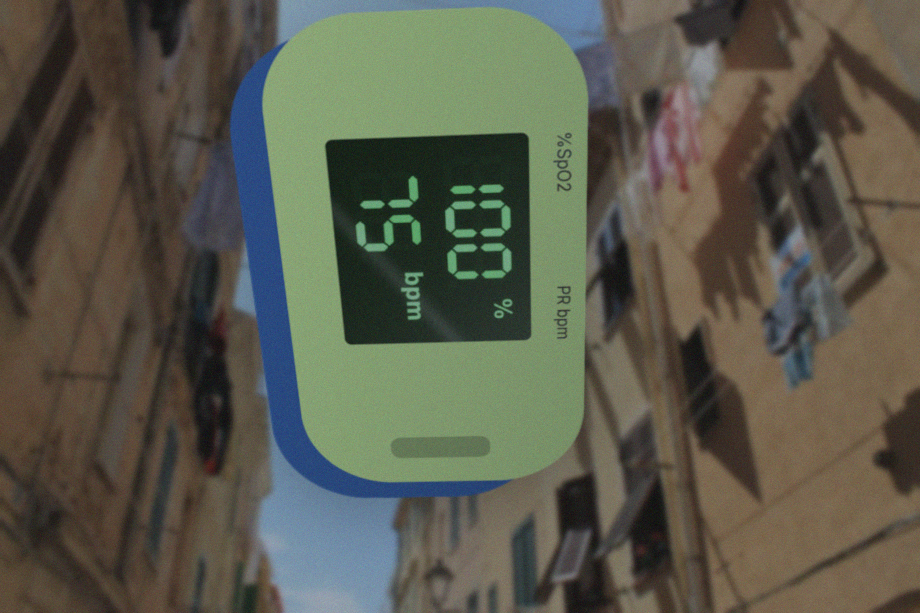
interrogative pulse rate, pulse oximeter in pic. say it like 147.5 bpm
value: 75 bpm
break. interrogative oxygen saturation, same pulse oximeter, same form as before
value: 100 %
